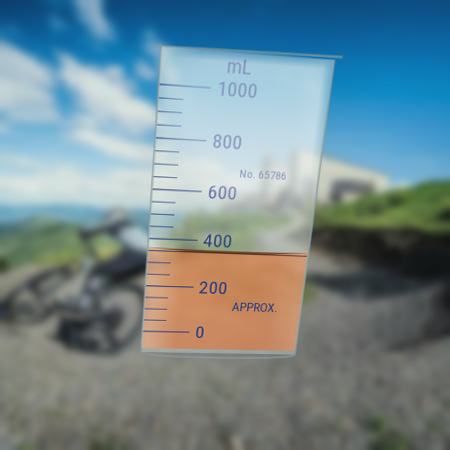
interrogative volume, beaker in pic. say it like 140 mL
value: 350 mL
